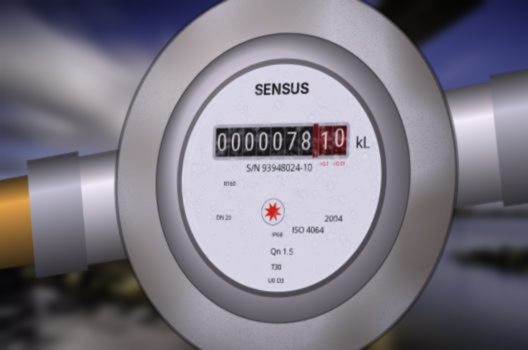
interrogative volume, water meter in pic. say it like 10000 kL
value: 78.10 kL
